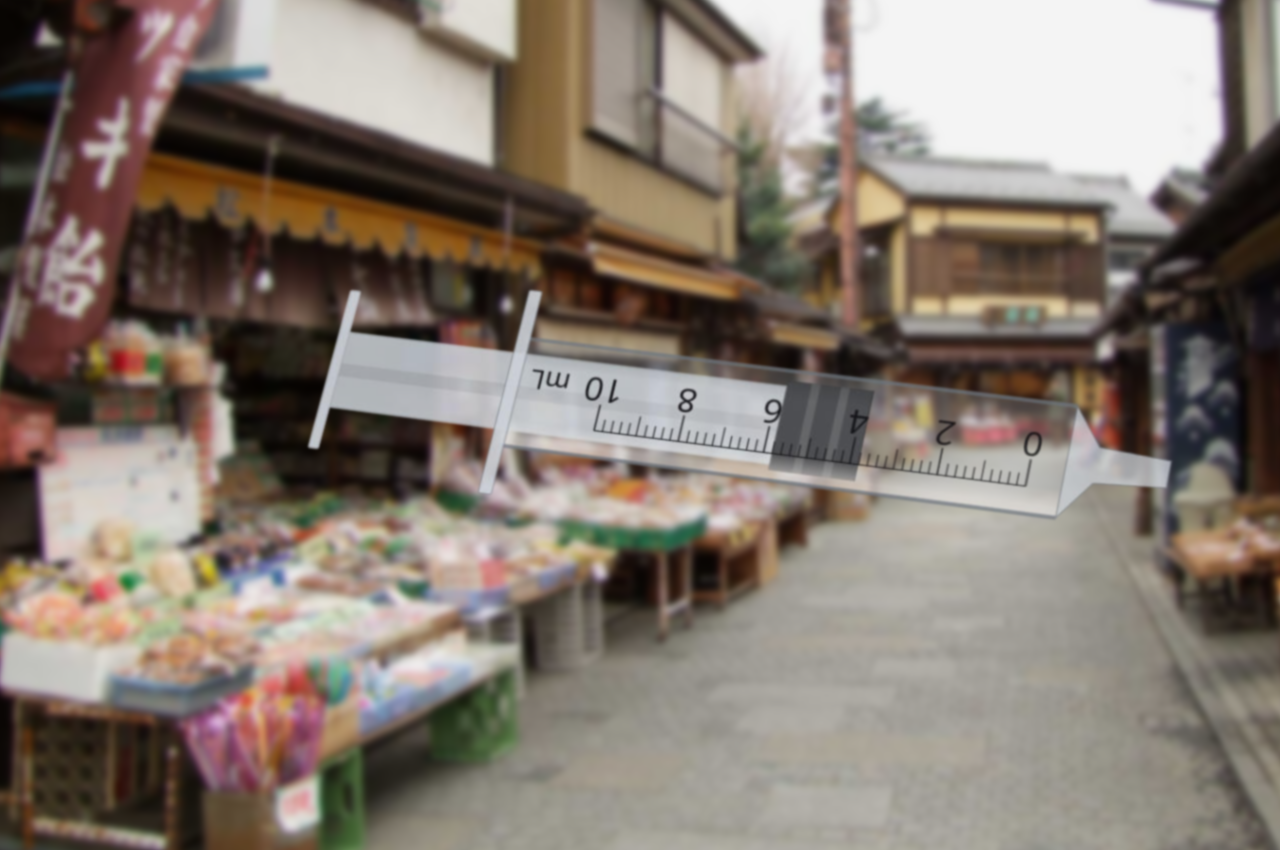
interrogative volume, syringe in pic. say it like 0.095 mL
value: 3.8 mL
